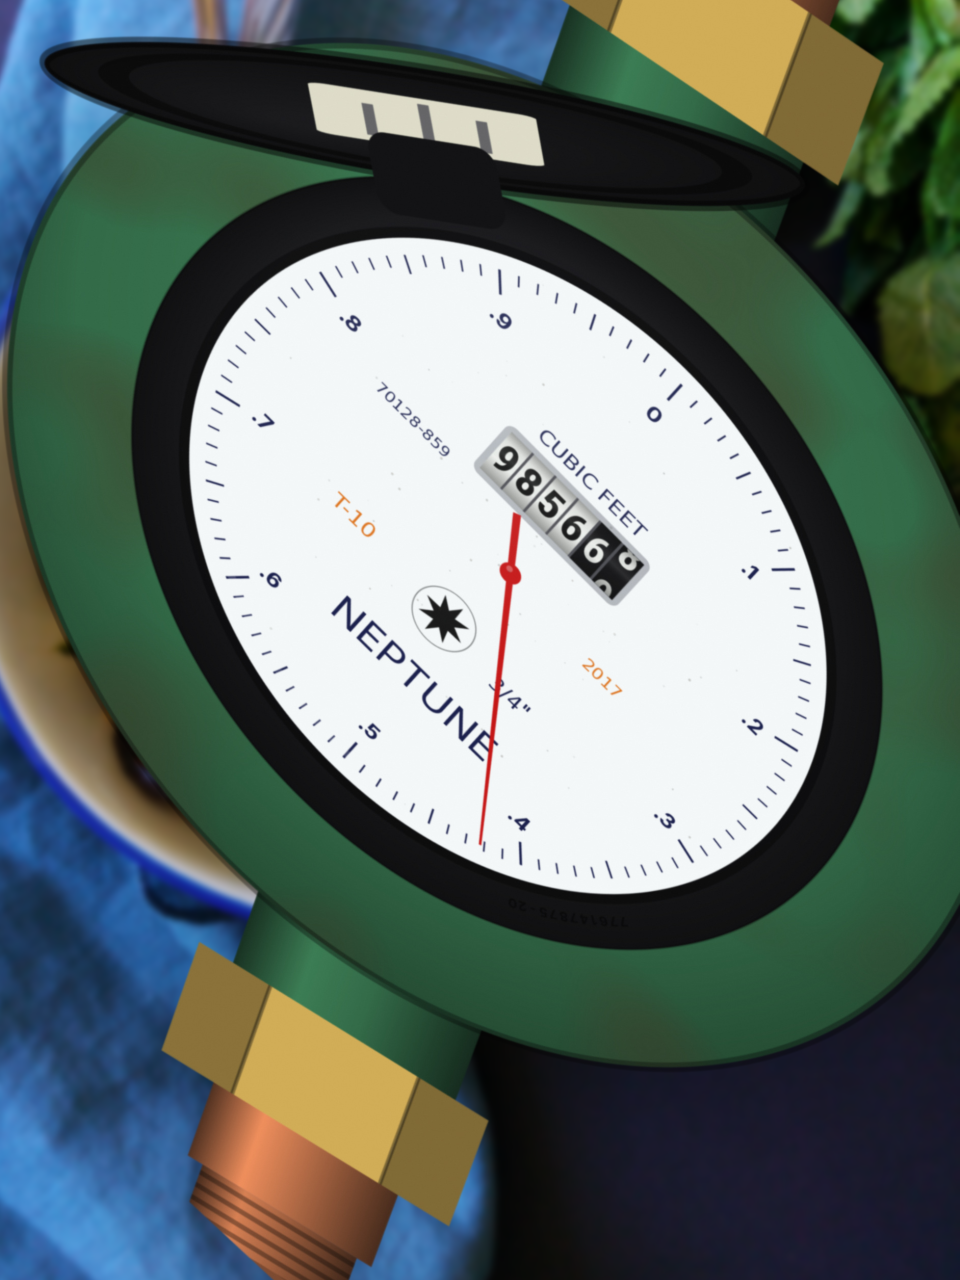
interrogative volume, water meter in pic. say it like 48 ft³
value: 985668.42 ft³
